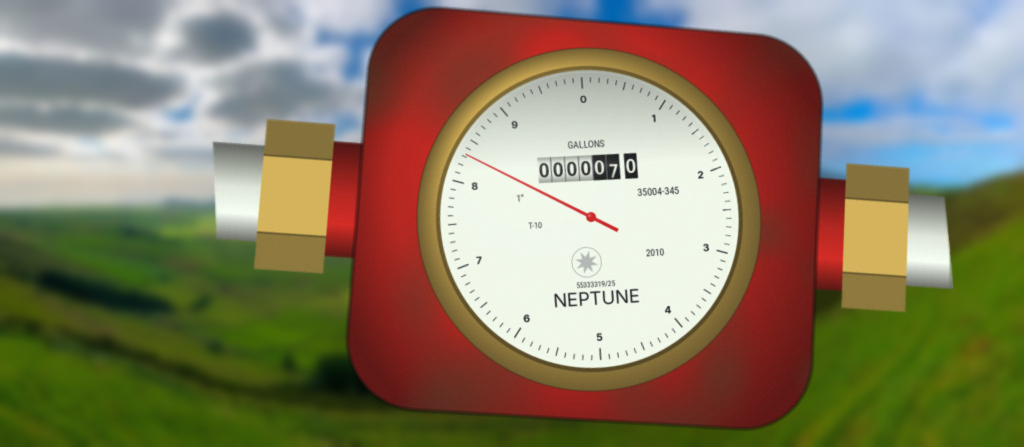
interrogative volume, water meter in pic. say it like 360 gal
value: 68.3 gal
